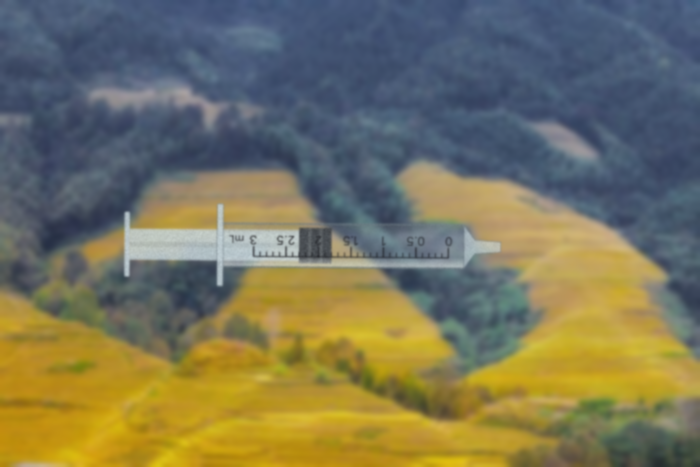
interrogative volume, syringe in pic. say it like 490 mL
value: 1.8 mL
